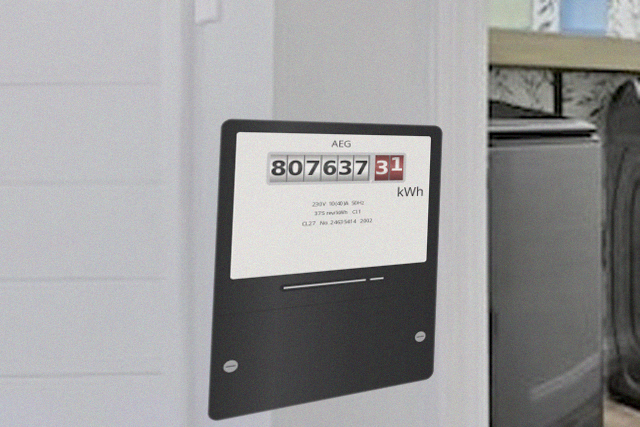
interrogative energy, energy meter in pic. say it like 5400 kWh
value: 807637.31 kWh
